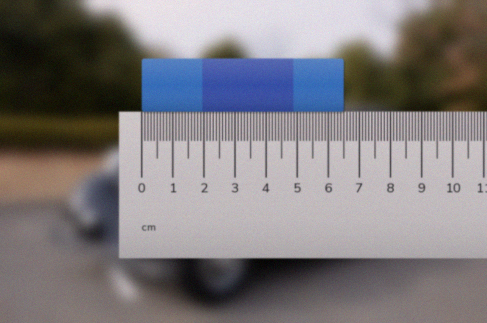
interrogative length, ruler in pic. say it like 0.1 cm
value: 6.5 cm
